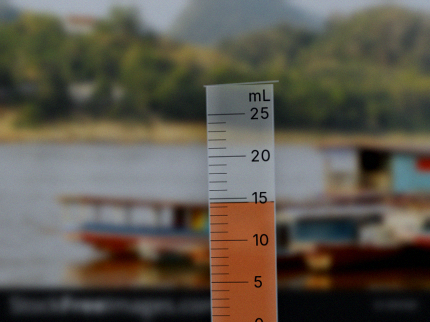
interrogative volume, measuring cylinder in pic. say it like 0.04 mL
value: 14.5 mL
